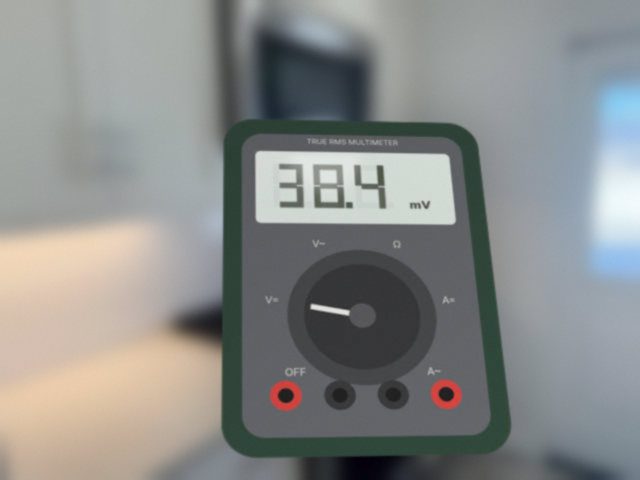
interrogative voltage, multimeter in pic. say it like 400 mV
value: 38.4 mV
